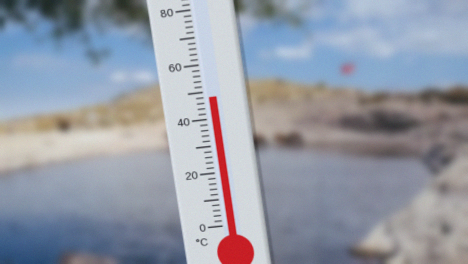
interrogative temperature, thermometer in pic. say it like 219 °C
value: 48 °C
